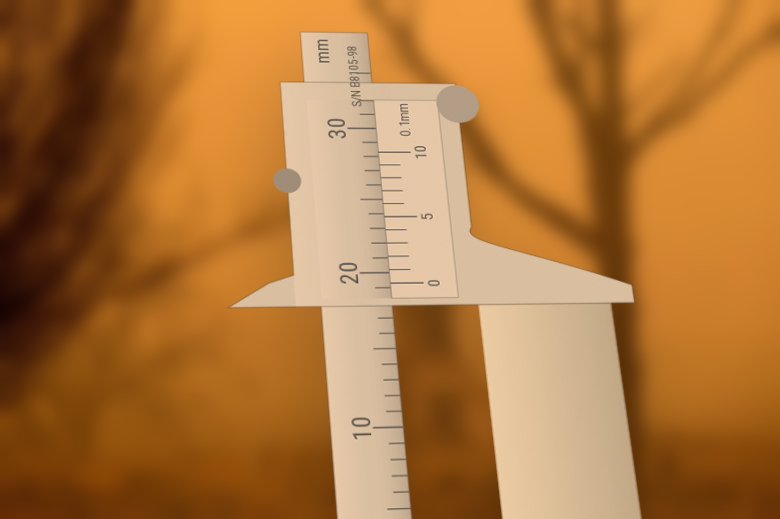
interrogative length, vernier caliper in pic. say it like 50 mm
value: 19.3 mm
